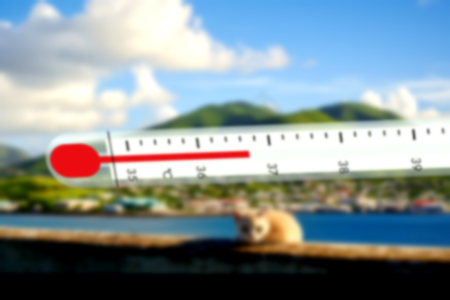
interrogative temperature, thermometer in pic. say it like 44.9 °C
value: 36.7 °C
